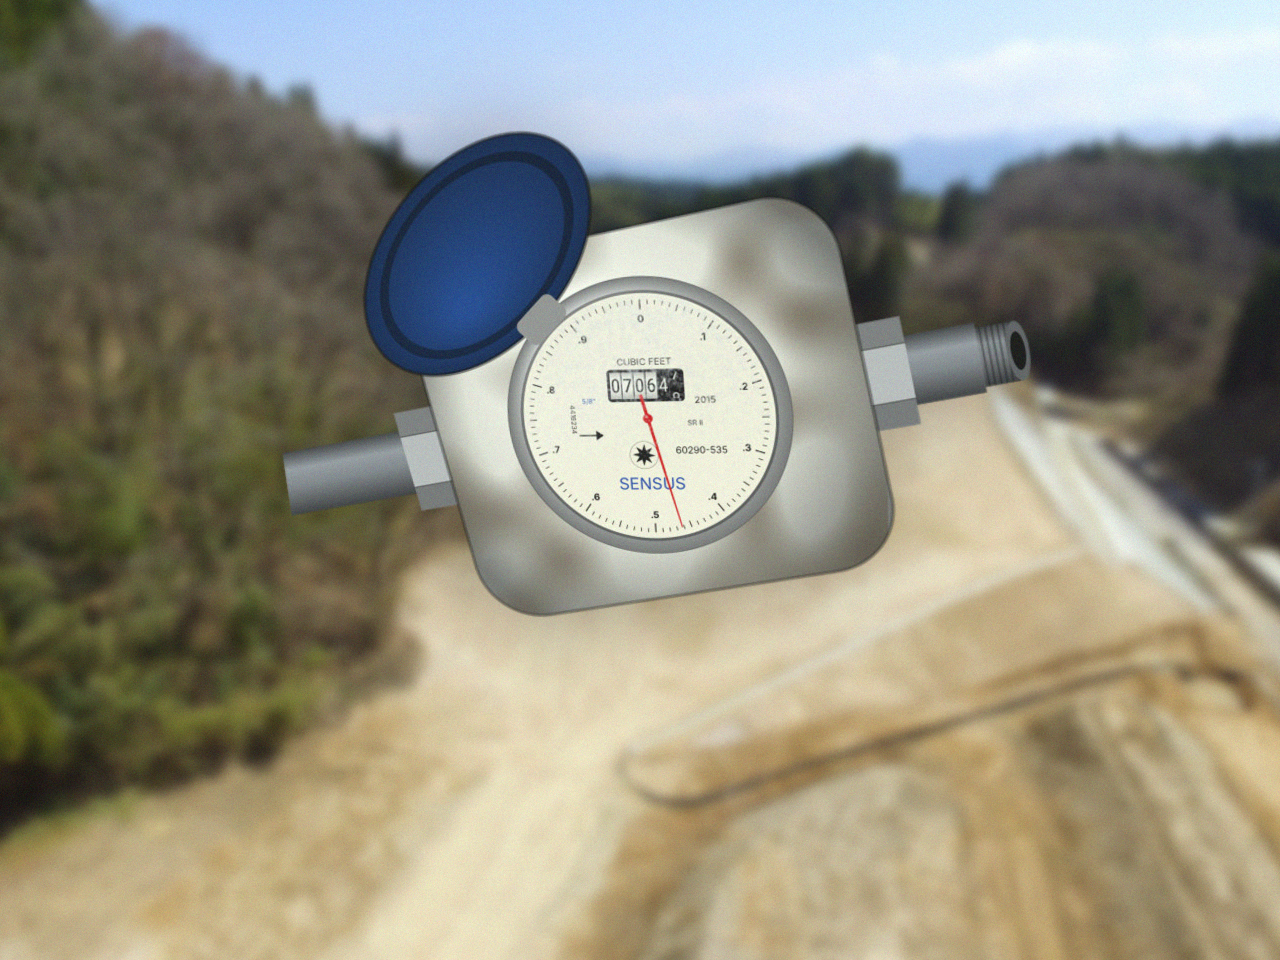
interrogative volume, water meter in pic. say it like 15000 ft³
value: 70647.46 ft³
